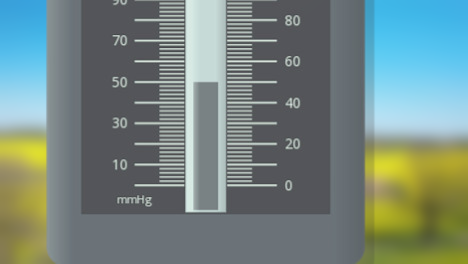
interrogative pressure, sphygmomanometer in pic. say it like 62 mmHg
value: 50 mmHg
